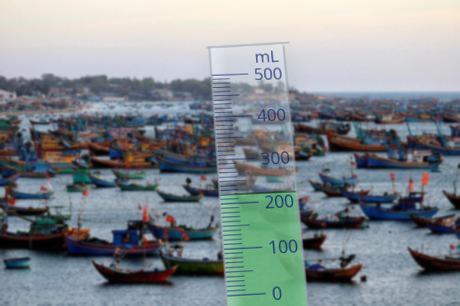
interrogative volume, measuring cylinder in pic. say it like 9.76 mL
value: 220 mL
